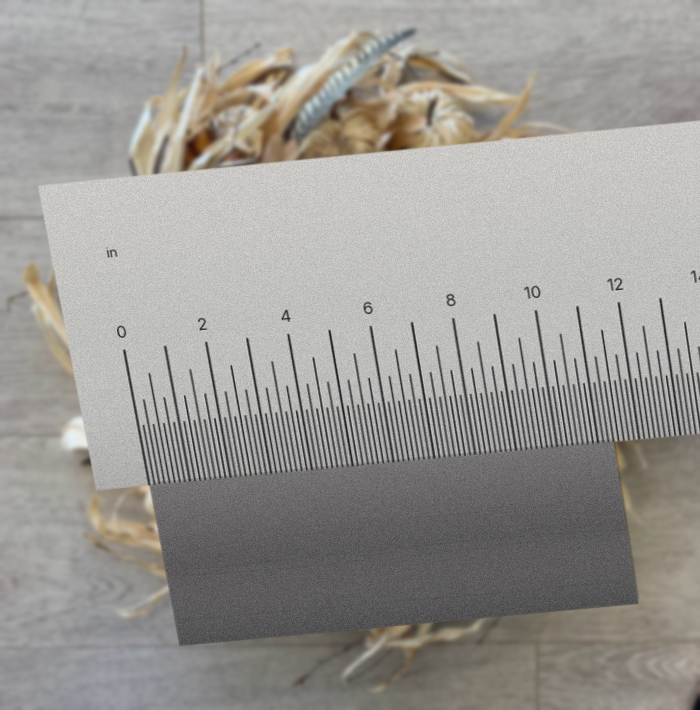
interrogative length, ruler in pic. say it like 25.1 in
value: 11.375 in
